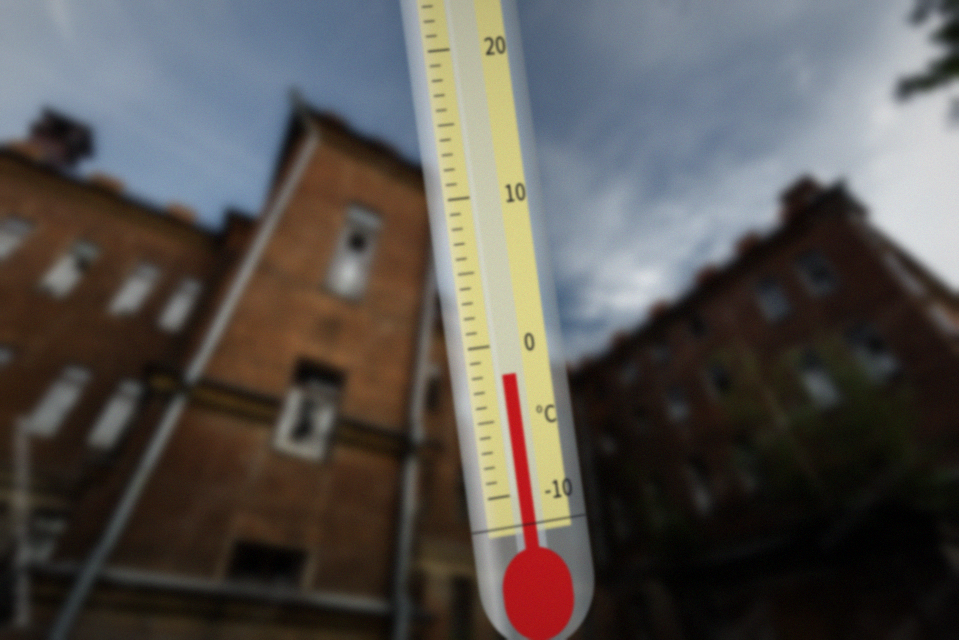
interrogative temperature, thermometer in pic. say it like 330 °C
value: -2 °C
